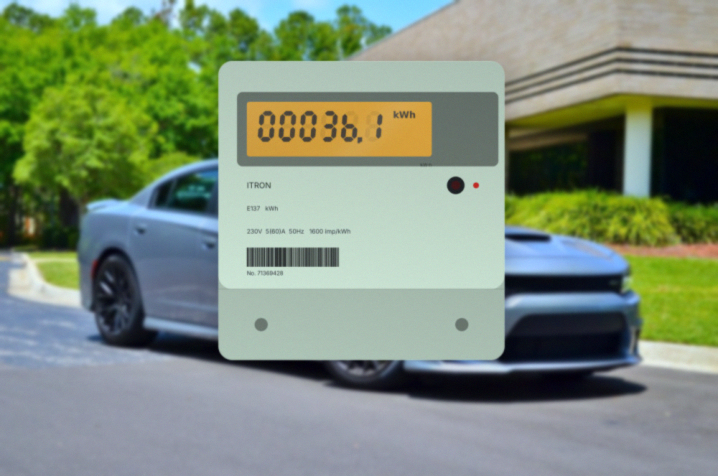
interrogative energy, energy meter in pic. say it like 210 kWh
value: 36.1 kWh
